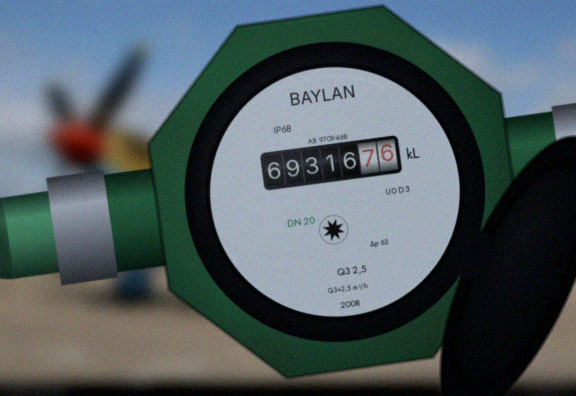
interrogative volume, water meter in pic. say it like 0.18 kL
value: 69316.76 kL
